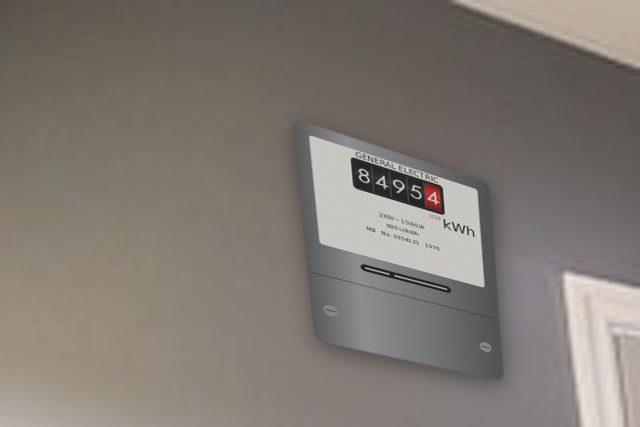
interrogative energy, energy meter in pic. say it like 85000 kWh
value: 8495.4 kWh
